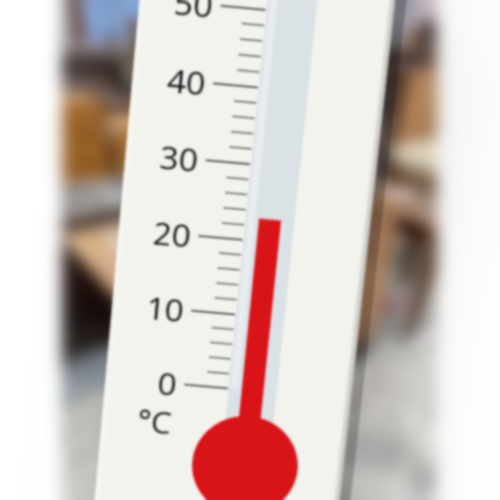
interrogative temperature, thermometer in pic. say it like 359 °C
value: 23 °C
